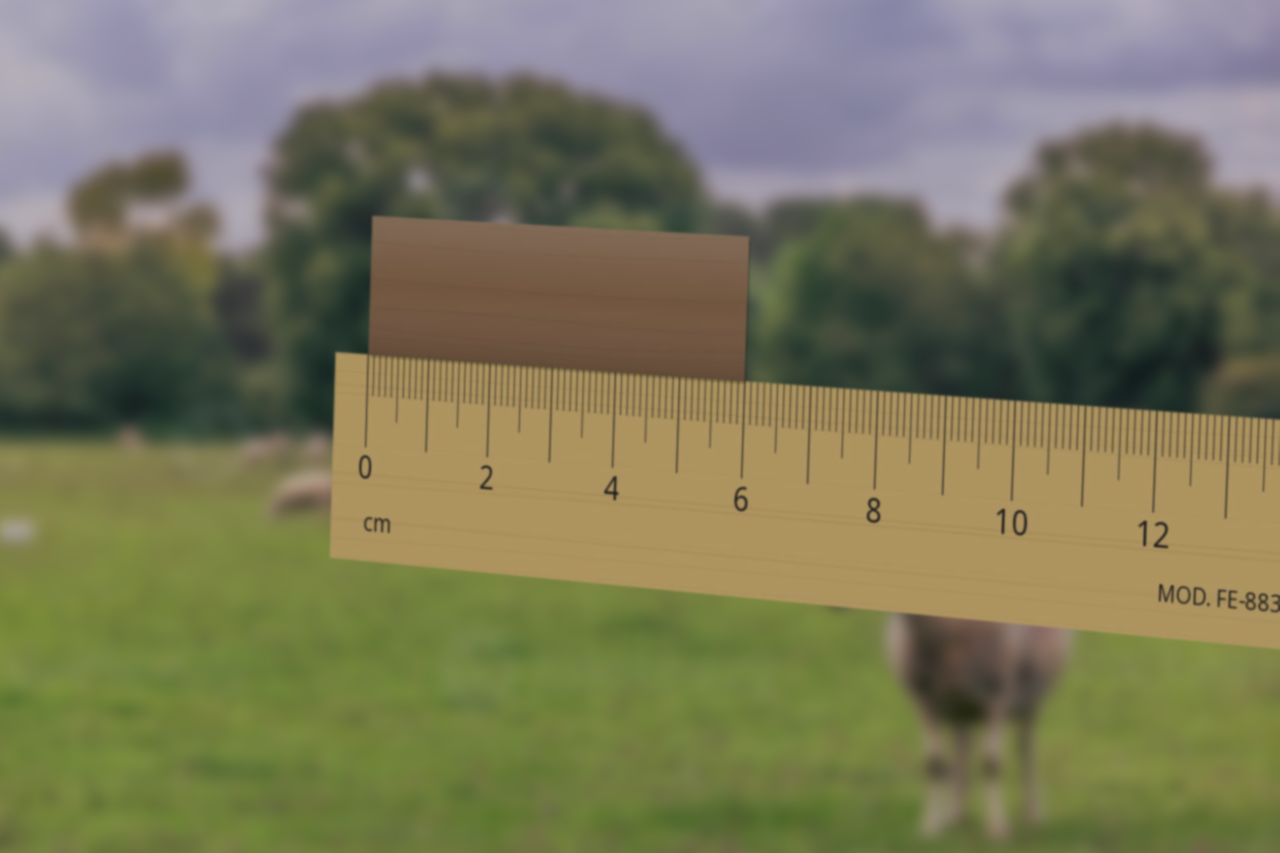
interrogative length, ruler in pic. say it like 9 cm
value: 6 cm
